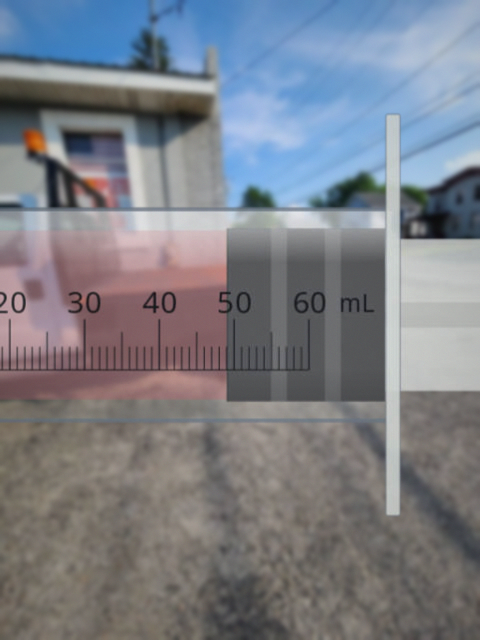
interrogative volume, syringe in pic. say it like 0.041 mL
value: 49 mL
